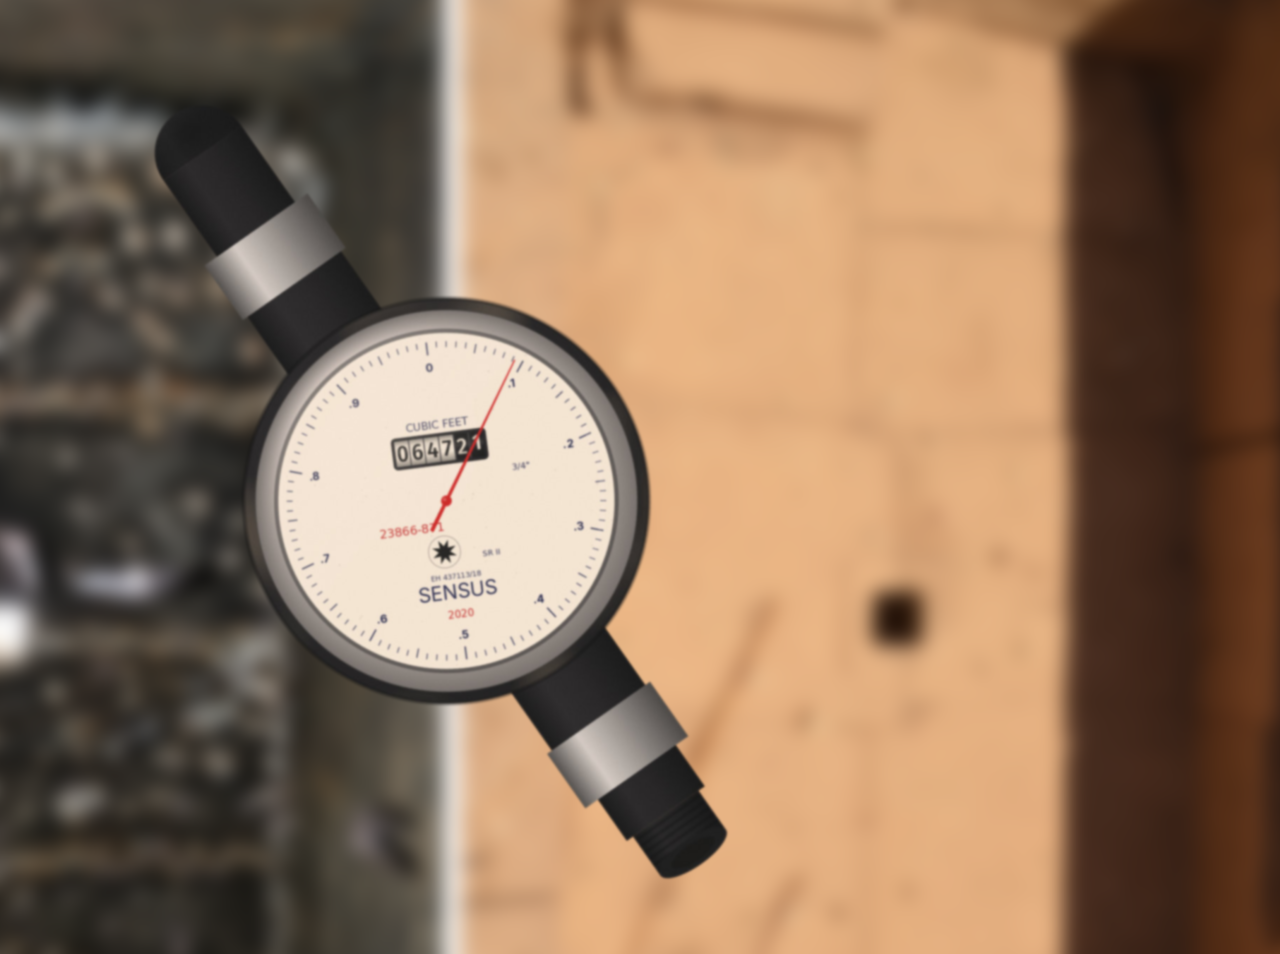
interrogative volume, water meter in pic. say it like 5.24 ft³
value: 64721.09 ft³
